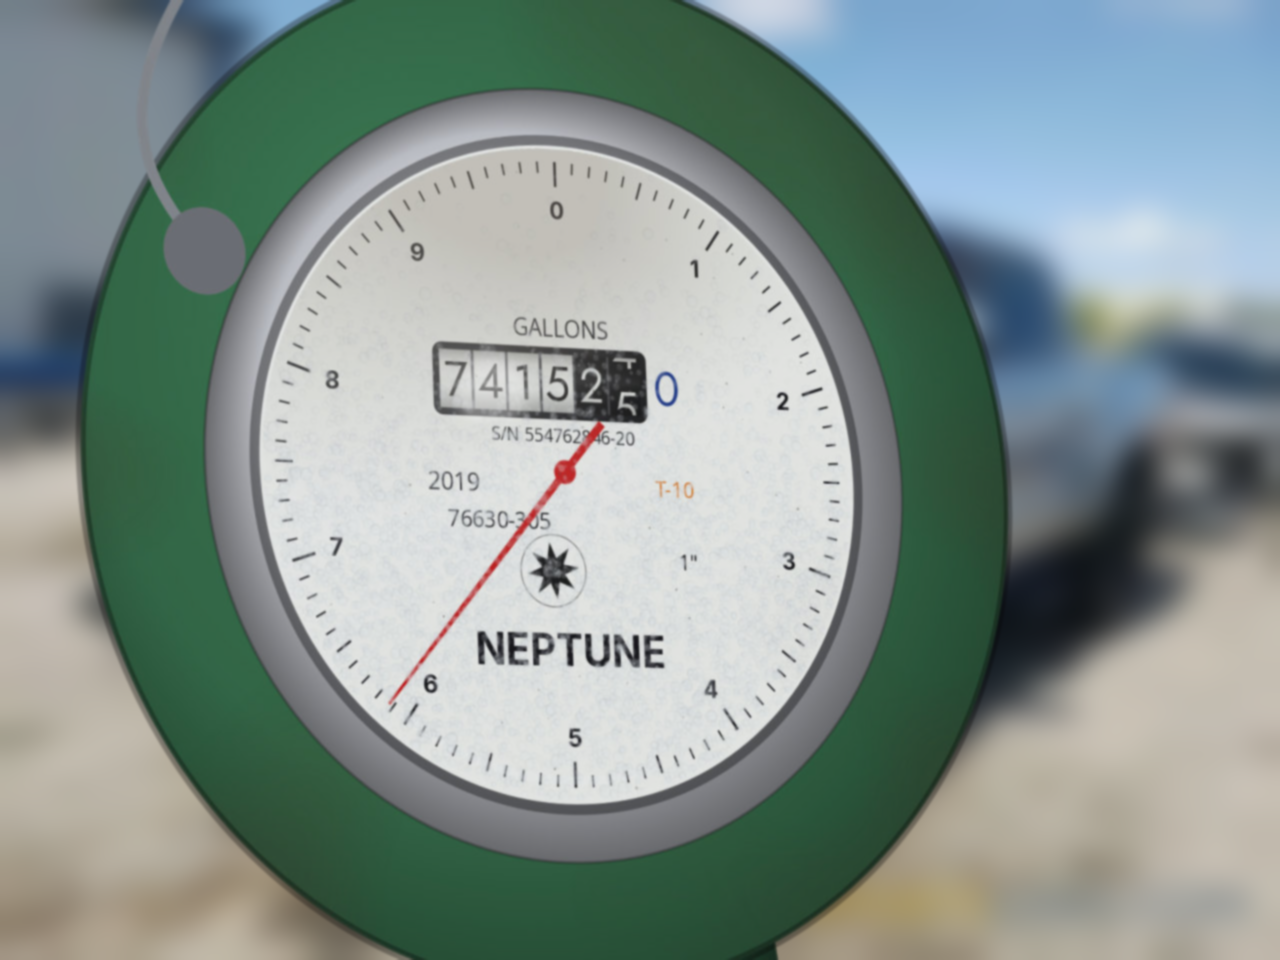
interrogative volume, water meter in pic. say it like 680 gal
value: 7415246.1 gal
